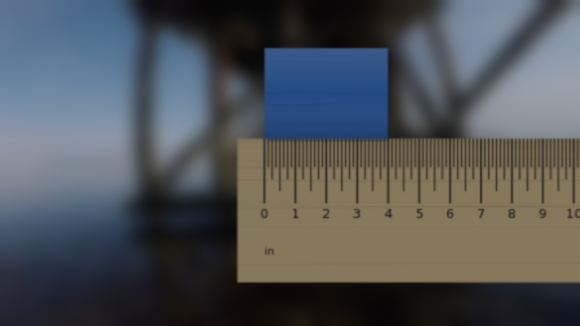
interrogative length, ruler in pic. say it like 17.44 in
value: 4 in
